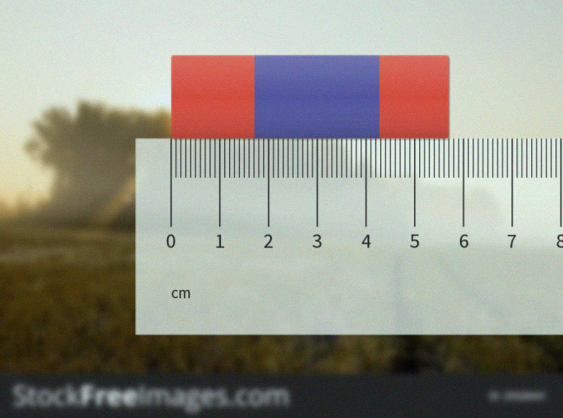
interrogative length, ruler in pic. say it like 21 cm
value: 5.7 cm
